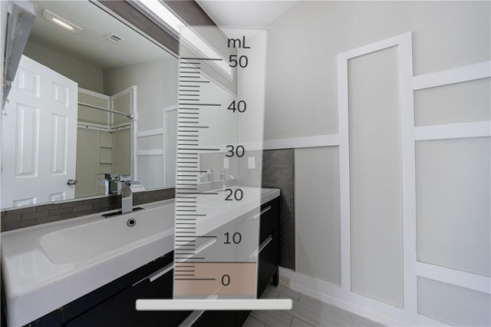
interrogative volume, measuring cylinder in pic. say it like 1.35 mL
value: 4 mL
